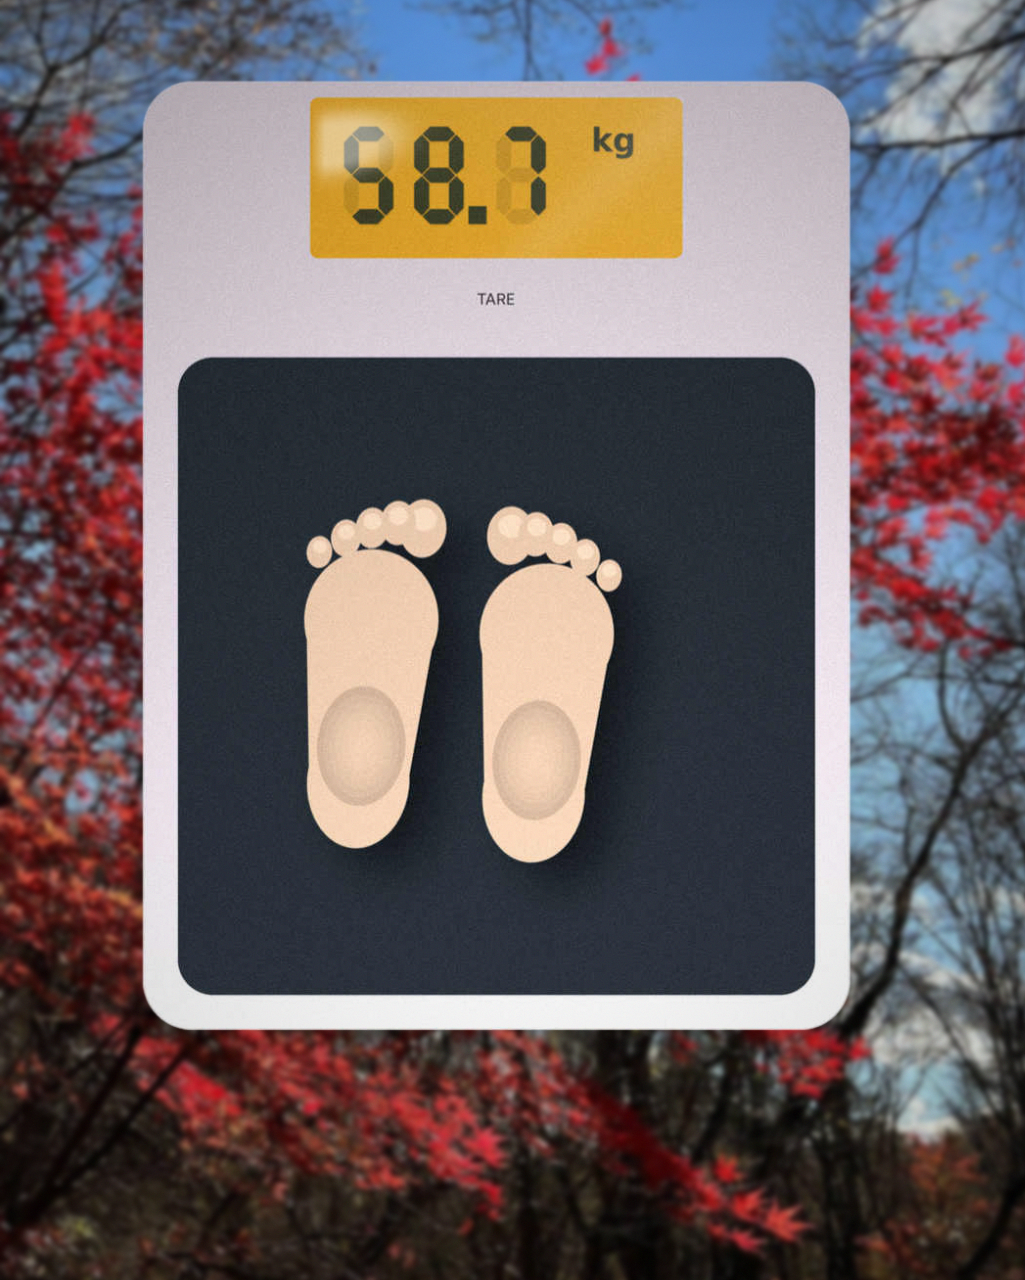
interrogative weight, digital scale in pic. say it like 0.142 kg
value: 58.7 kg
